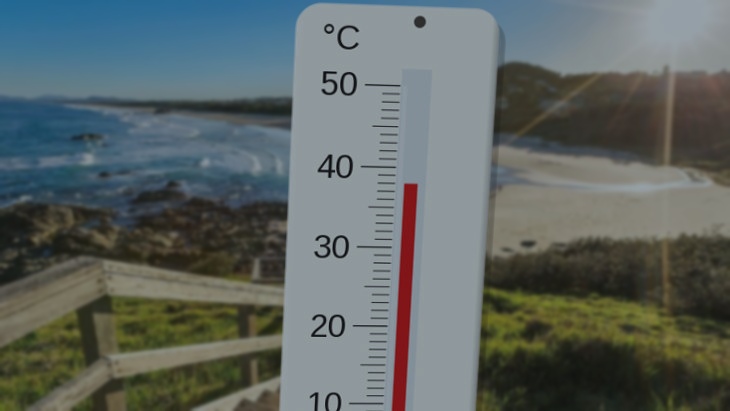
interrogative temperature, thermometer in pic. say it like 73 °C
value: 38 °C
